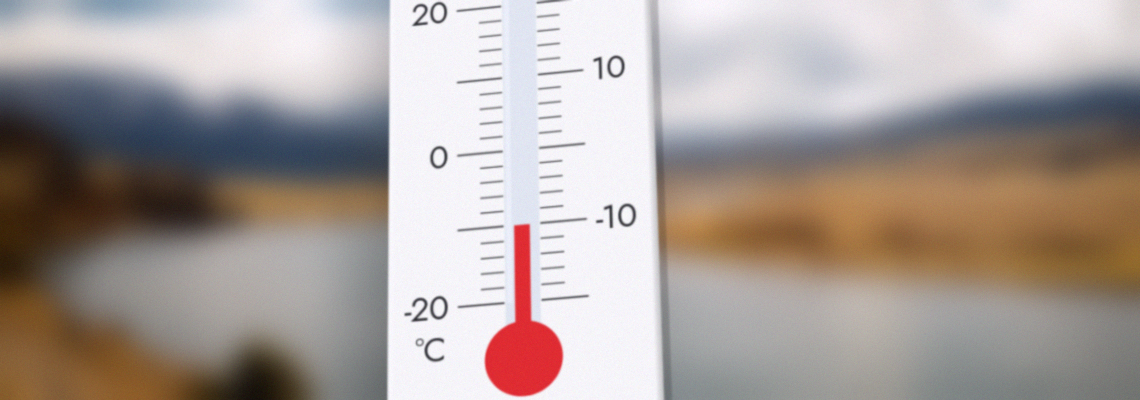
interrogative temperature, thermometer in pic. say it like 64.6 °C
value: -10 °C
